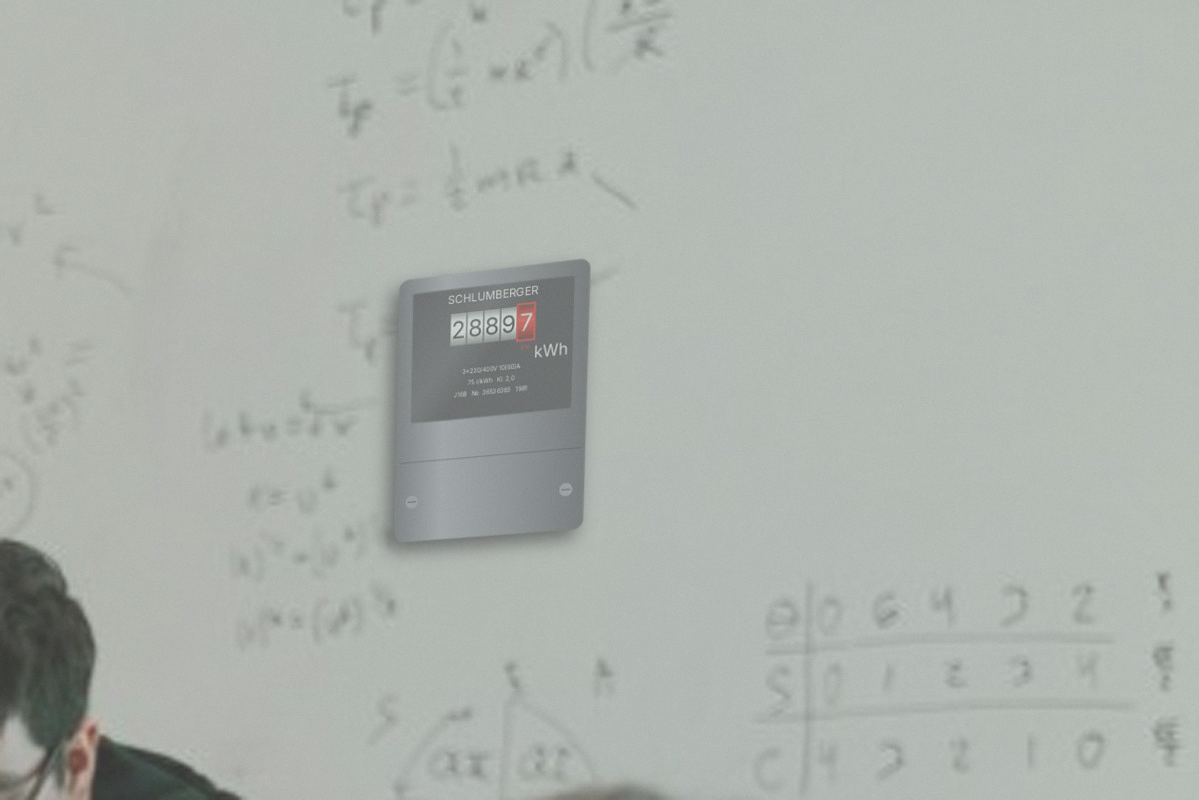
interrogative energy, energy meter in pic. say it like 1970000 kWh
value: 2889.7 kWh
